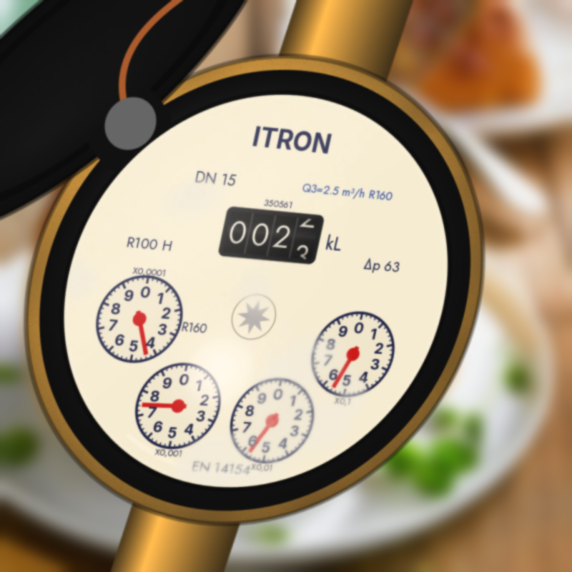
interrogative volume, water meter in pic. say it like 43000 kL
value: 22.5574 kL
